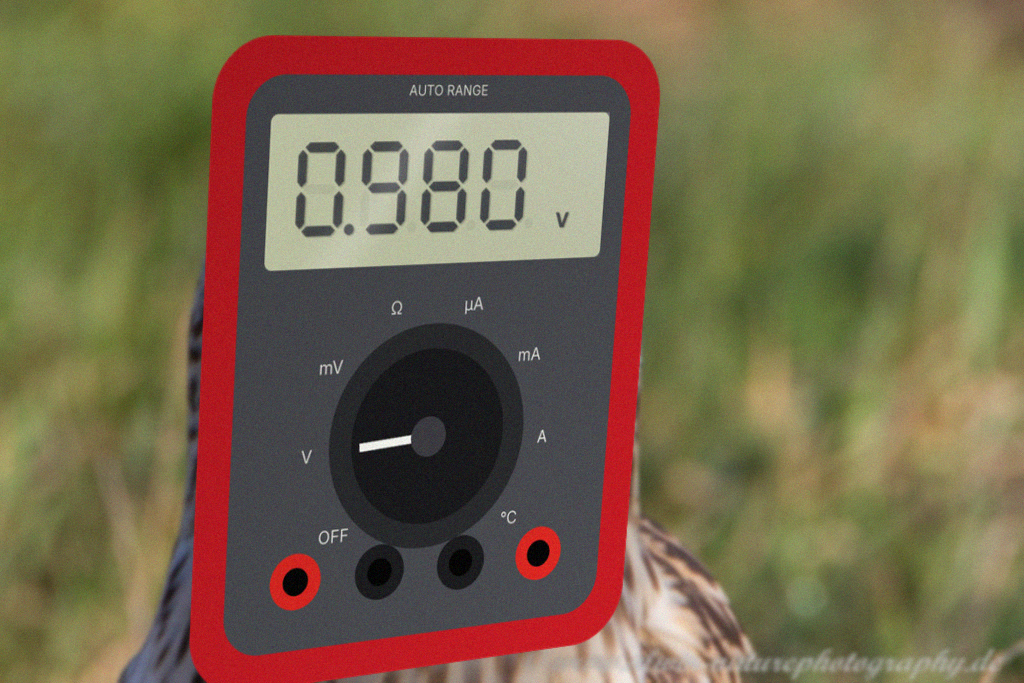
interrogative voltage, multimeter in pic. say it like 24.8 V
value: 0.980 V
